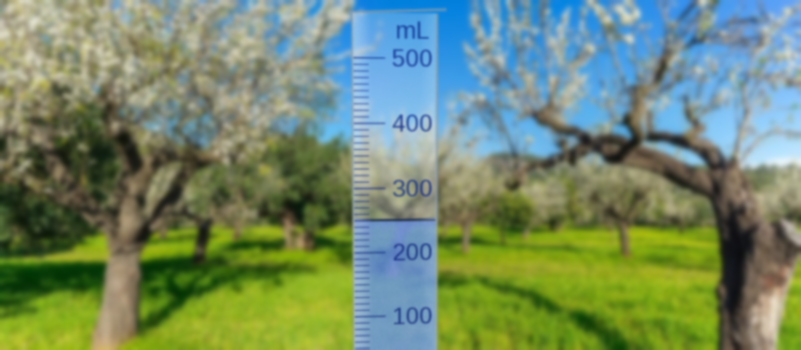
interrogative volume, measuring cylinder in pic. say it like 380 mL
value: 250 mL
